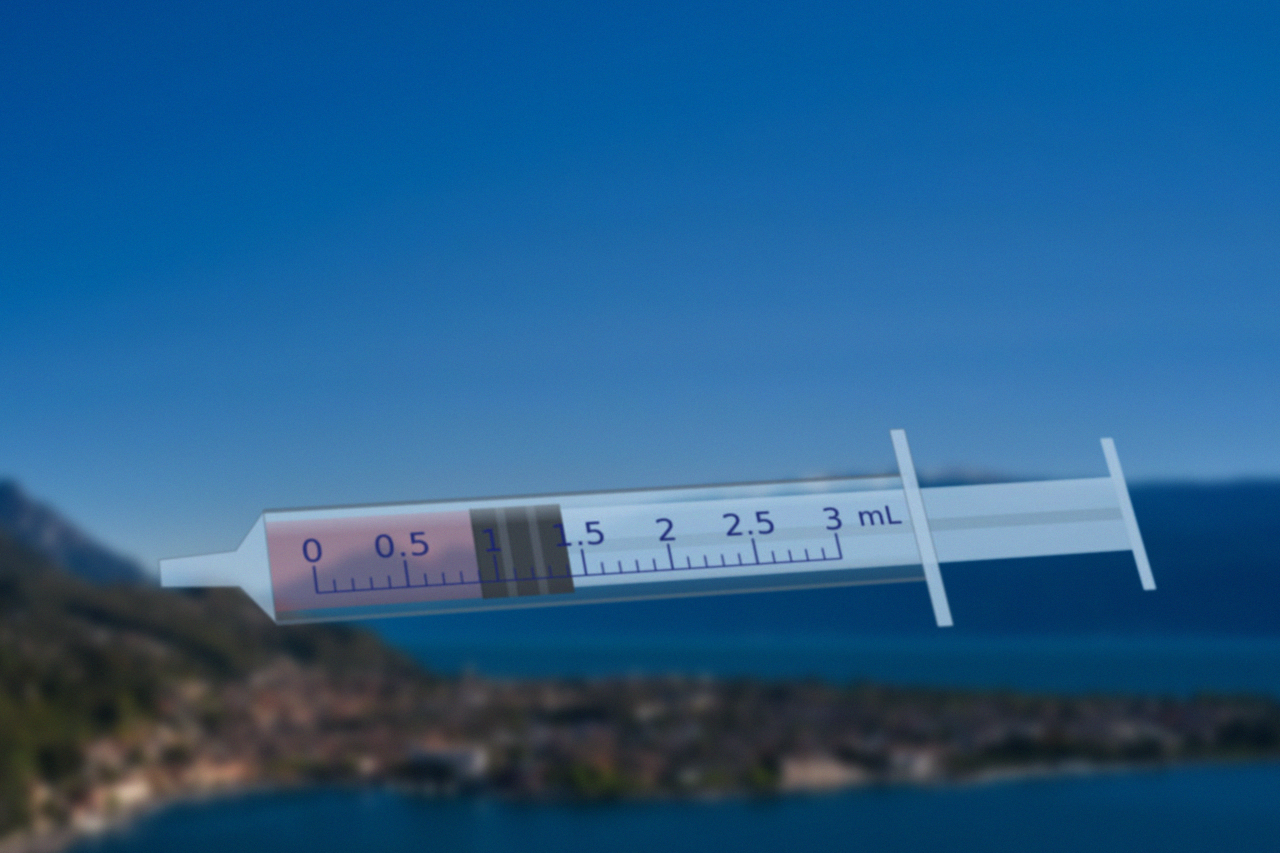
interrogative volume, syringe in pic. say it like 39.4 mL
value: 0.9 mL
